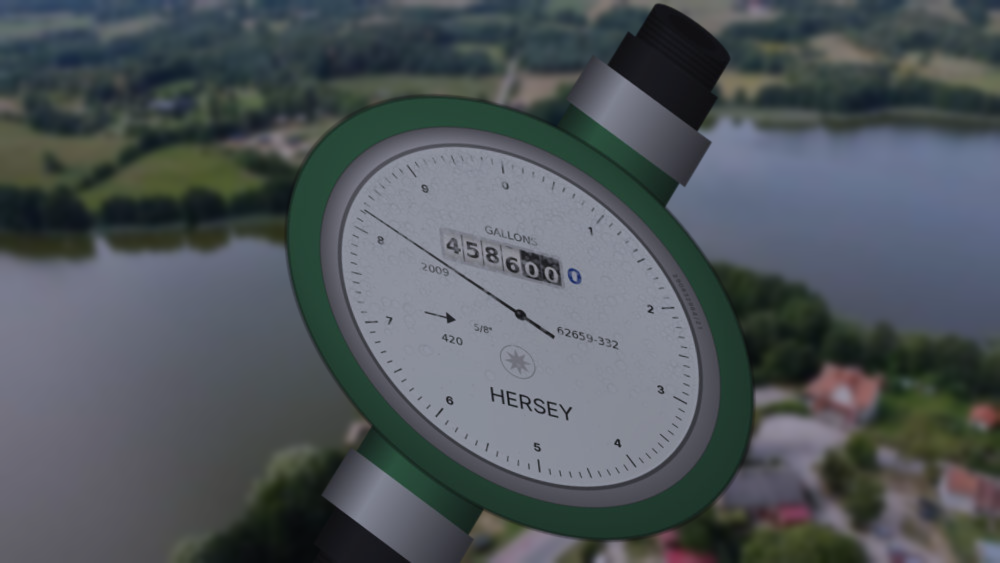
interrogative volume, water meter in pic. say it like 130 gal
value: 4585998.2 gal
